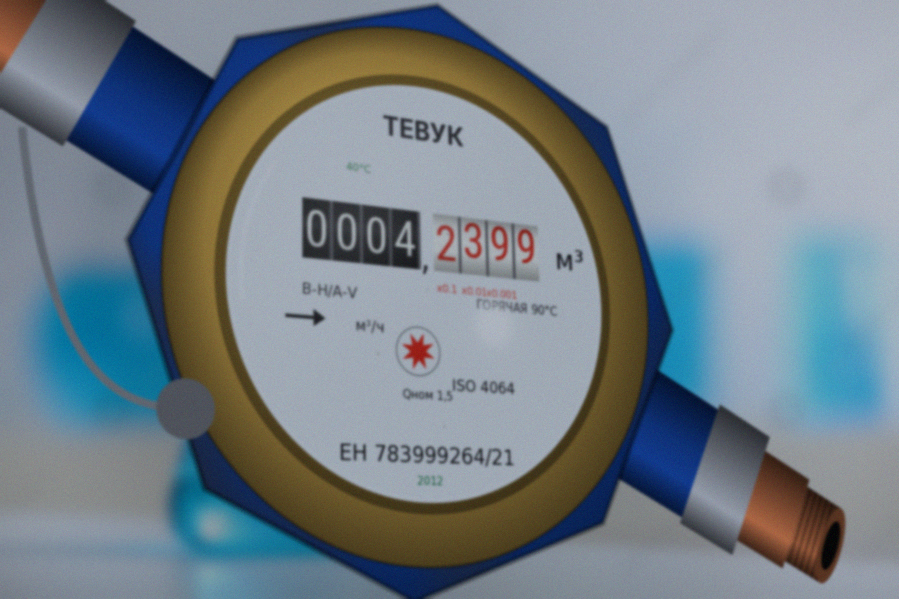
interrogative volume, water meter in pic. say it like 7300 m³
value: 4.2399 m³
